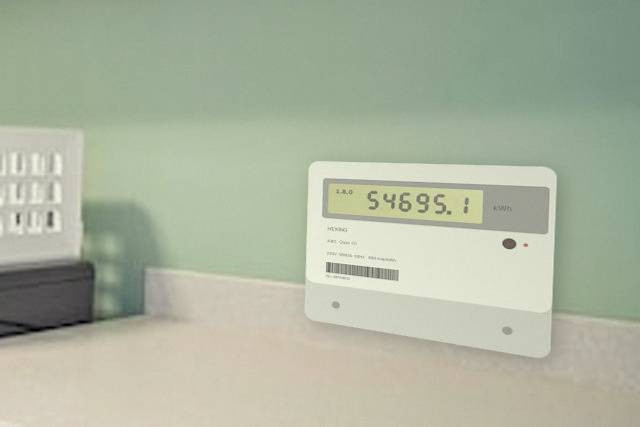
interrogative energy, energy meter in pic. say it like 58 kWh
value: 54695.1 kWh
